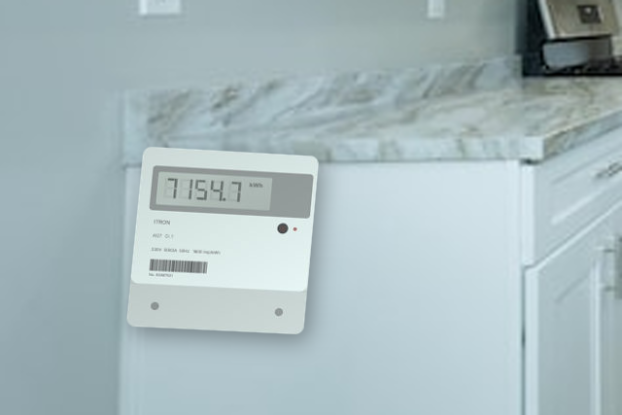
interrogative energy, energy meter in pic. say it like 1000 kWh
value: 7154.7 kWh
